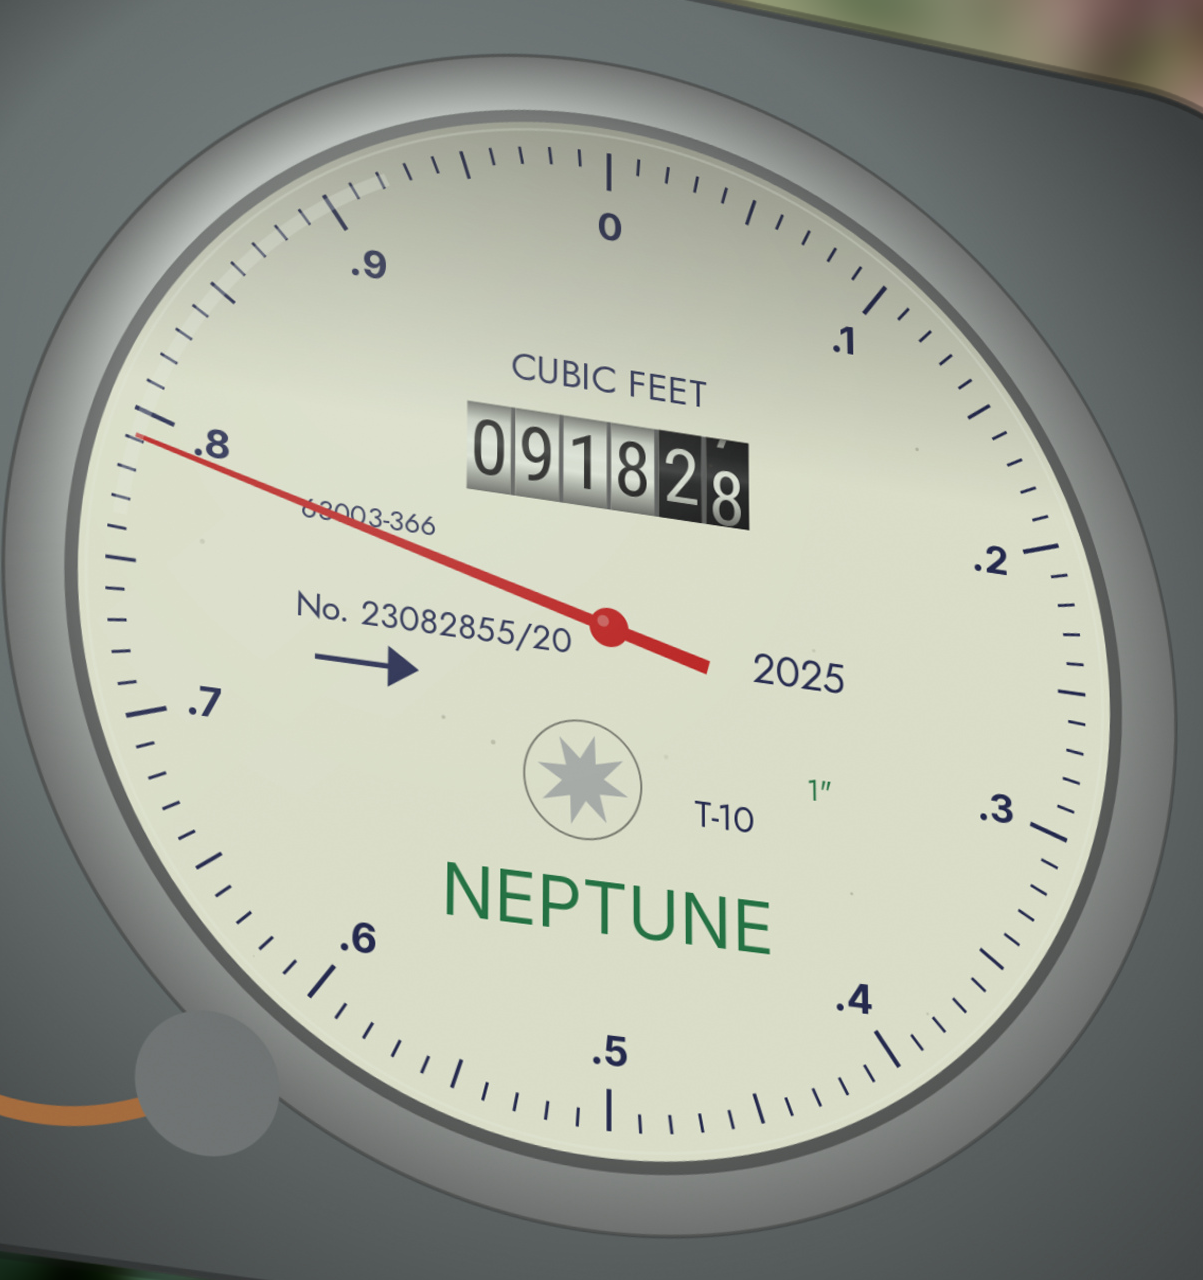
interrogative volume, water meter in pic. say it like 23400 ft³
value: 91827.79 ft³
